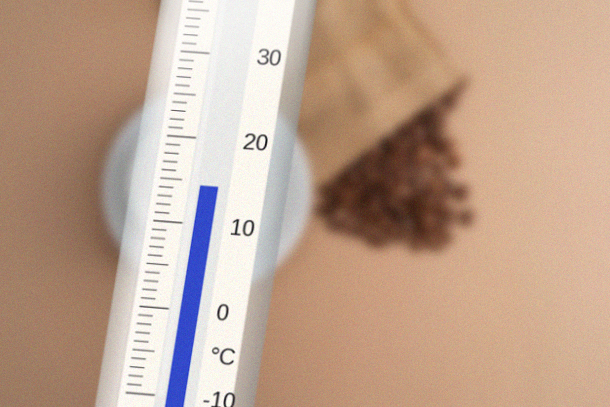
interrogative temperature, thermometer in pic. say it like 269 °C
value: 14.5 °C
